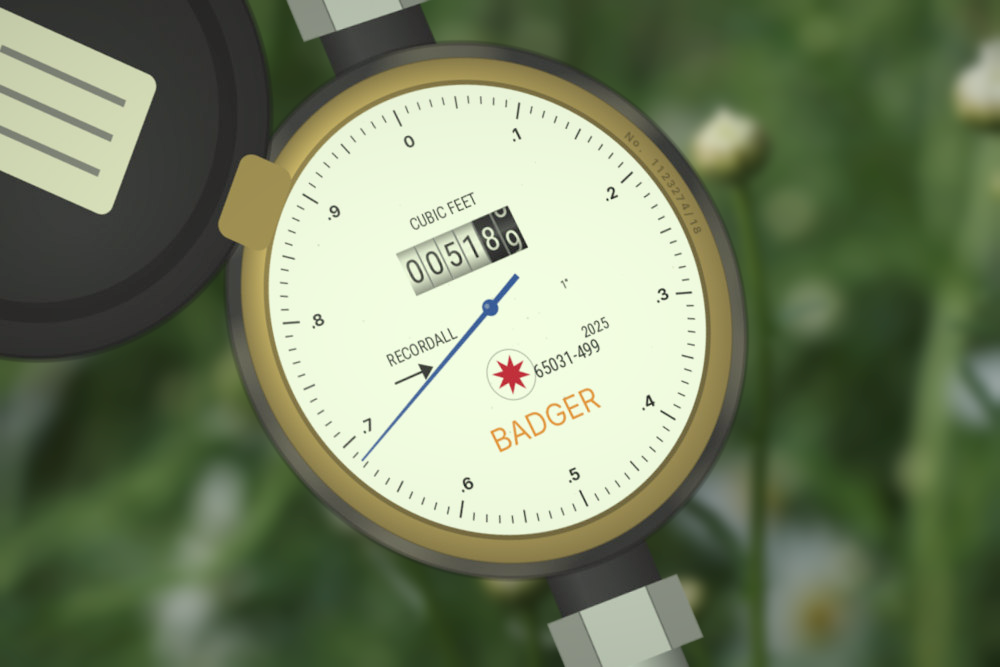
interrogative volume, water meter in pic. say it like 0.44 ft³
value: 5188.68 ft³
